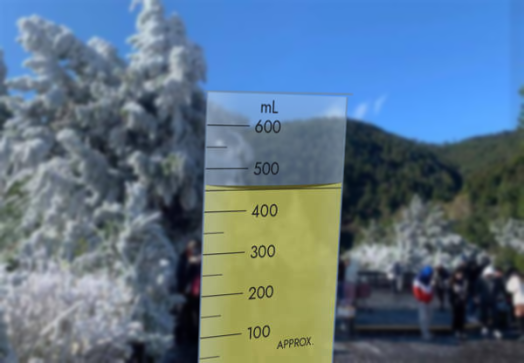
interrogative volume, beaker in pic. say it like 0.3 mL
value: 450 mL
